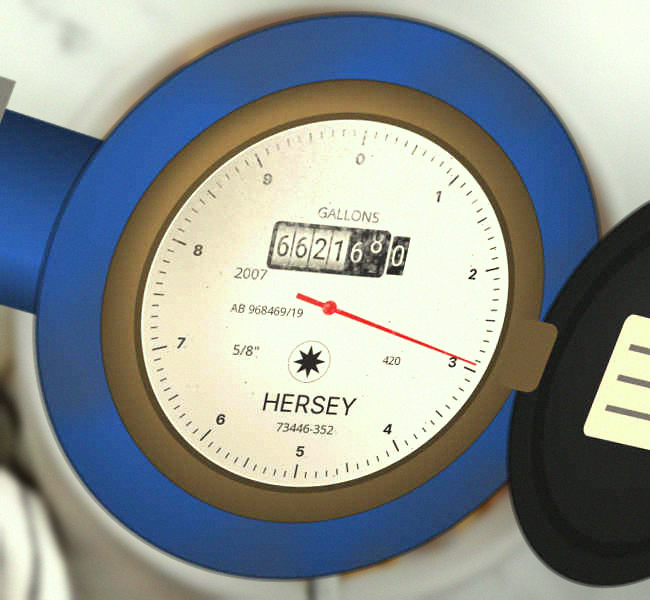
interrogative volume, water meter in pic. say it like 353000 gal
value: 6621682.9 gal
